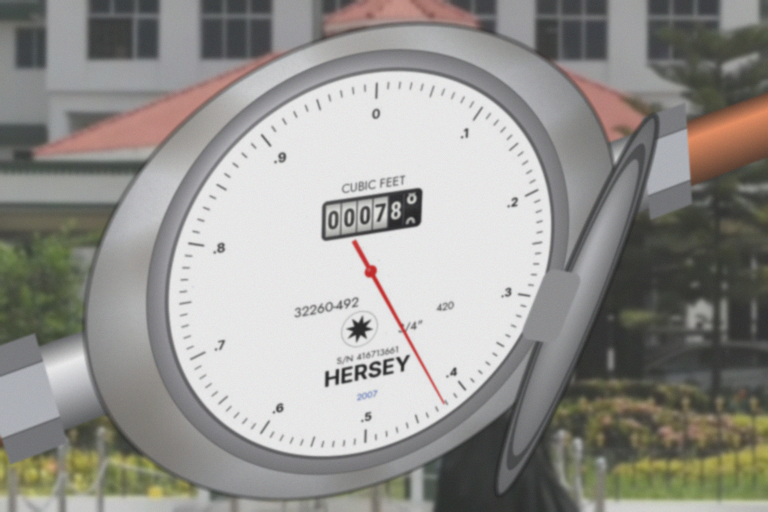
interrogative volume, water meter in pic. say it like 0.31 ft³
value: 788.42 ft³
